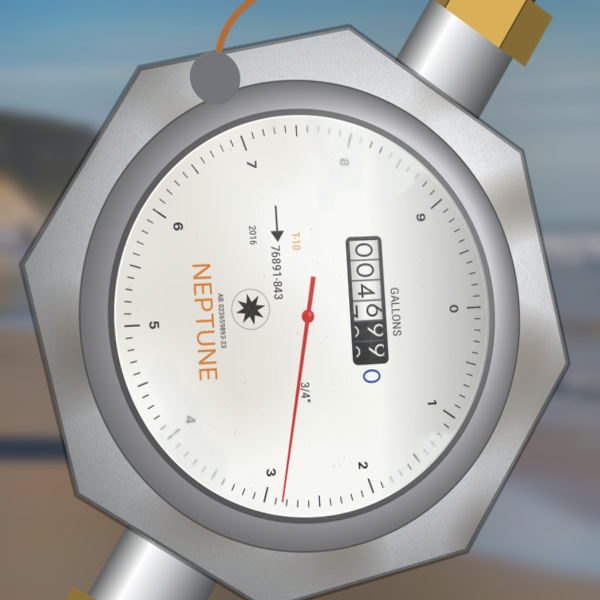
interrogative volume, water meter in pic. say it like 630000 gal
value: 46992.8 gal
